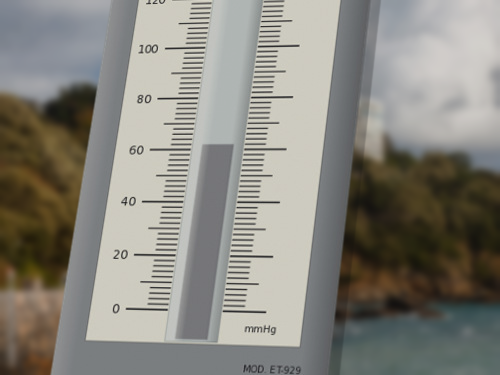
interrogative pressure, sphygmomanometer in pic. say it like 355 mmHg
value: 62 mmHg
